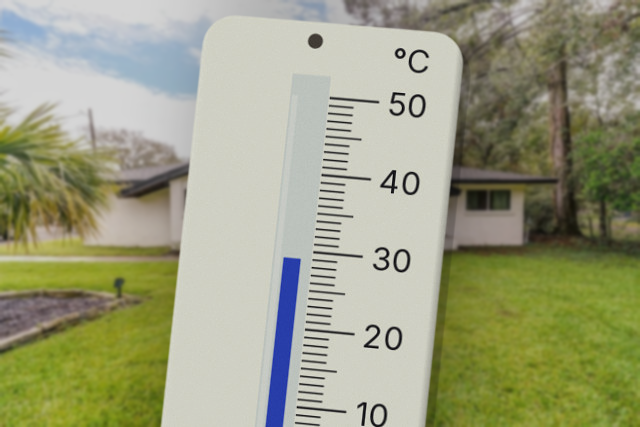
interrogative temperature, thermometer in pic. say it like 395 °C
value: 29 °C
